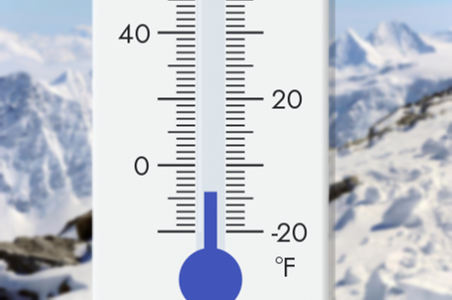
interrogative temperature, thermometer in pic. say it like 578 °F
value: -8 °F
